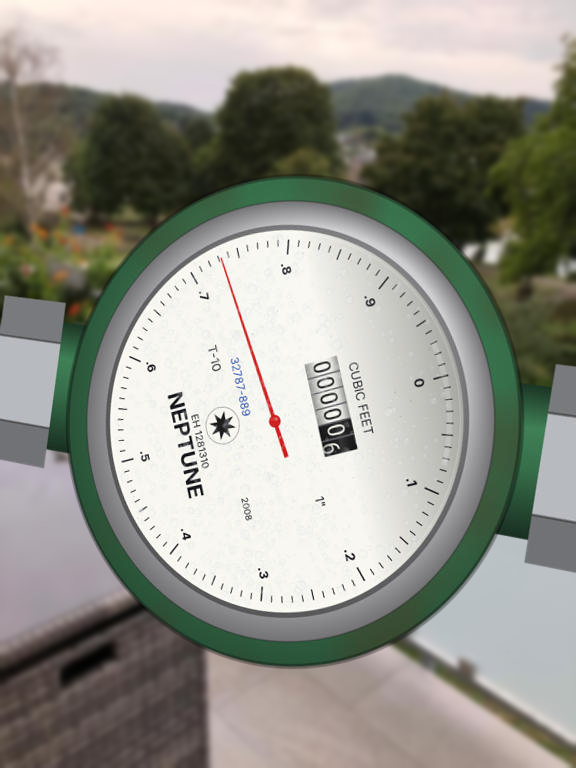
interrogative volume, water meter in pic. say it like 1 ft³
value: 5.73 ft³
